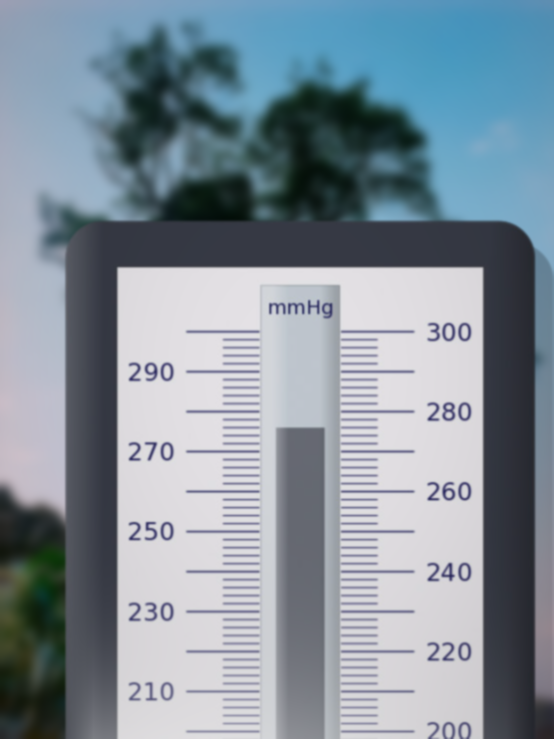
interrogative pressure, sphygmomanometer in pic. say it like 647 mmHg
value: 276 mmHg
